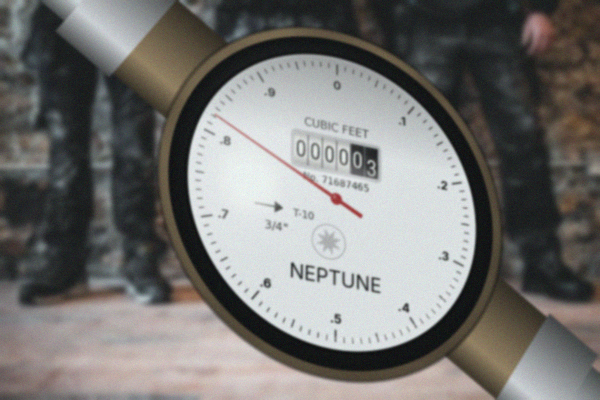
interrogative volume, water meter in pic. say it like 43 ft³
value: 2.82 ft³
